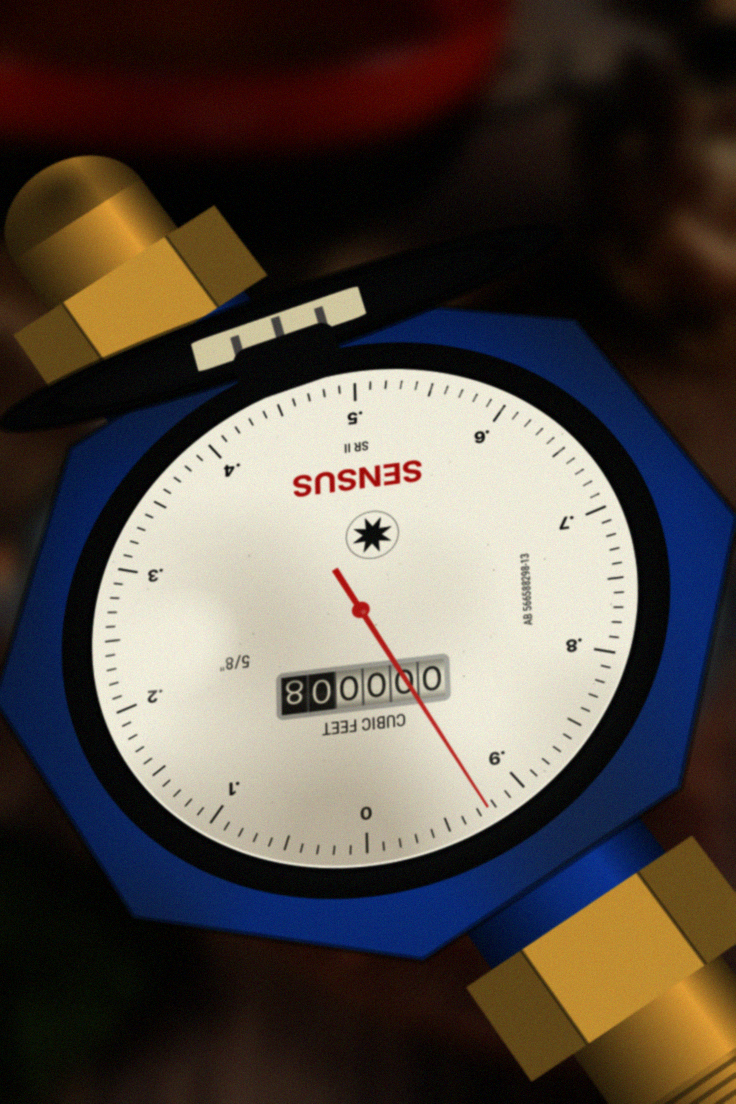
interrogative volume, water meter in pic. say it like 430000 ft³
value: 7.92 ft³
